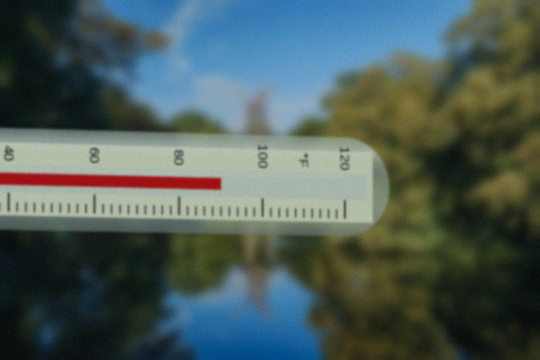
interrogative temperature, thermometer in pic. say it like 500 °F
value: 90 °F
